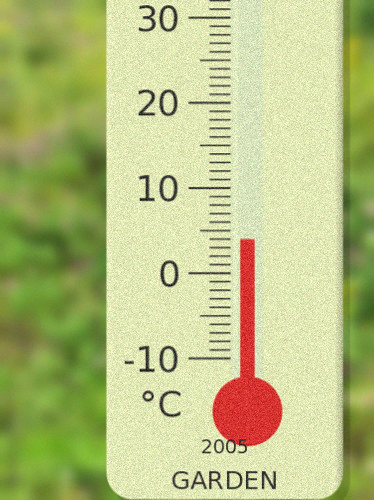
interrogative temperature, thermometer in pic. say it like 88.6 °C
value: 4 °C
